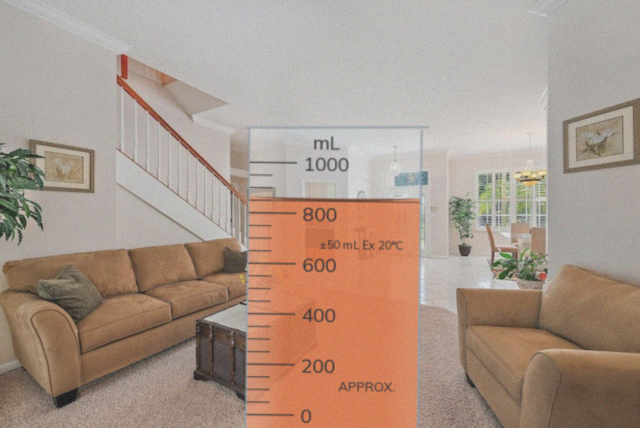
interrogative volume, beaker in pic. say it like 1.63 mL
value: 850 mL
